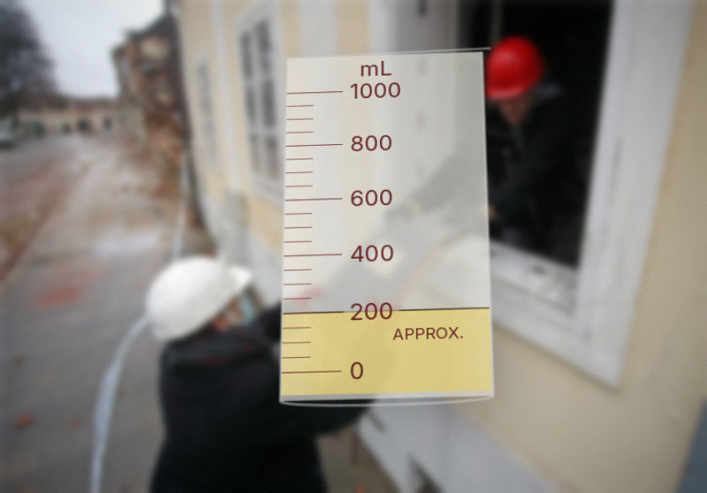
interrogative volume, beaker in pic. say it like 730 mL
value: 200 mL
